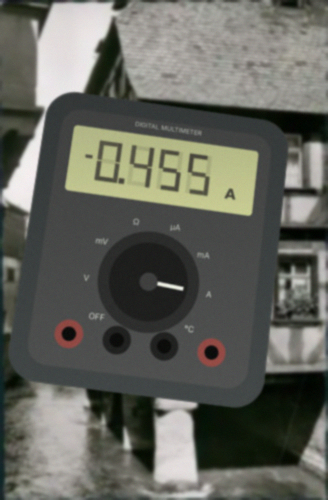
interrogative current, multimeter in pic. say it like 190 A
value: -0.455 A
